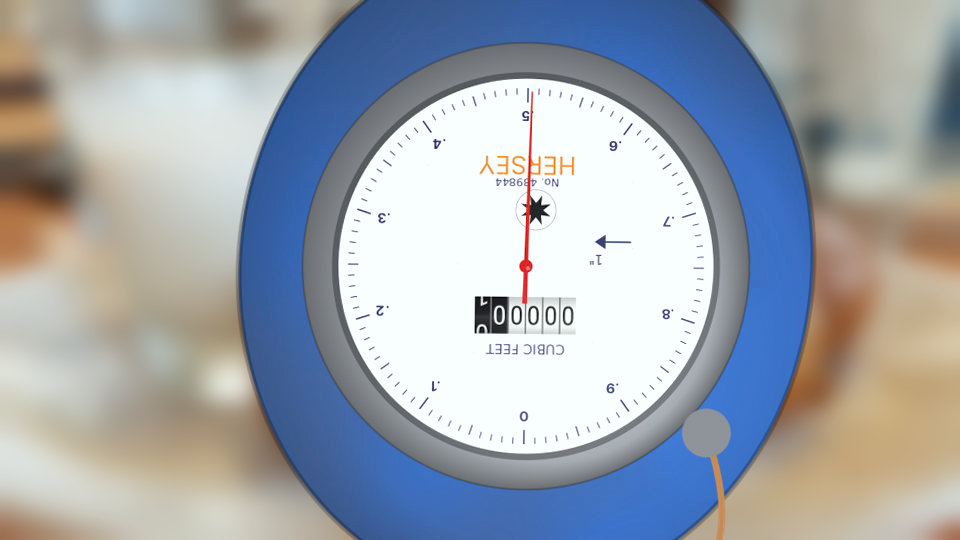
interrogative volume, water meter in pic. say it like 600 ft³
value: 0.50 ft³
